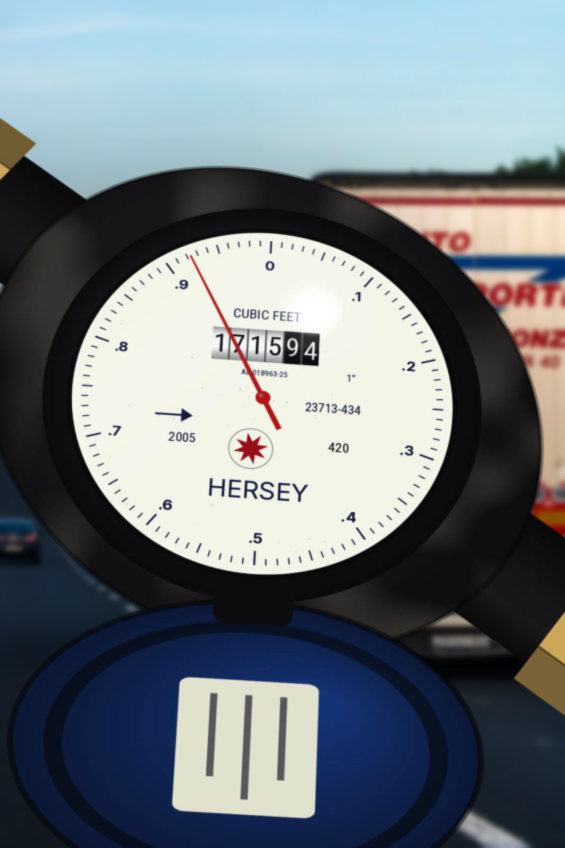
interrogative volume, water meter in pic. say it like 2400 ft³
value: 171593.92 ft³
